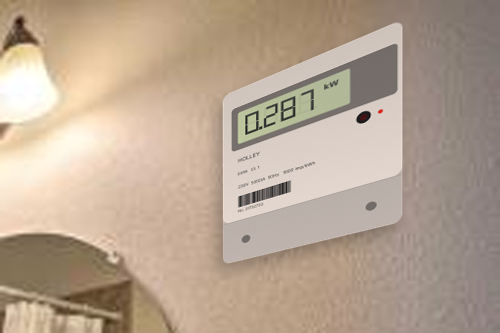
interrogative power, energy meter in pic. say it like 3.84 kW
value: 0.287 kW
